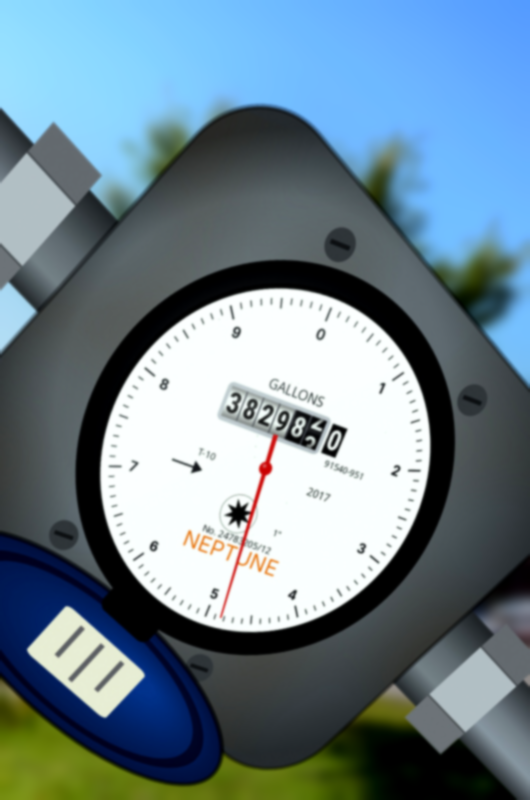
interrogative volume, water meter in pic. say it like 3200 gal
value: 3829824.8 gal
